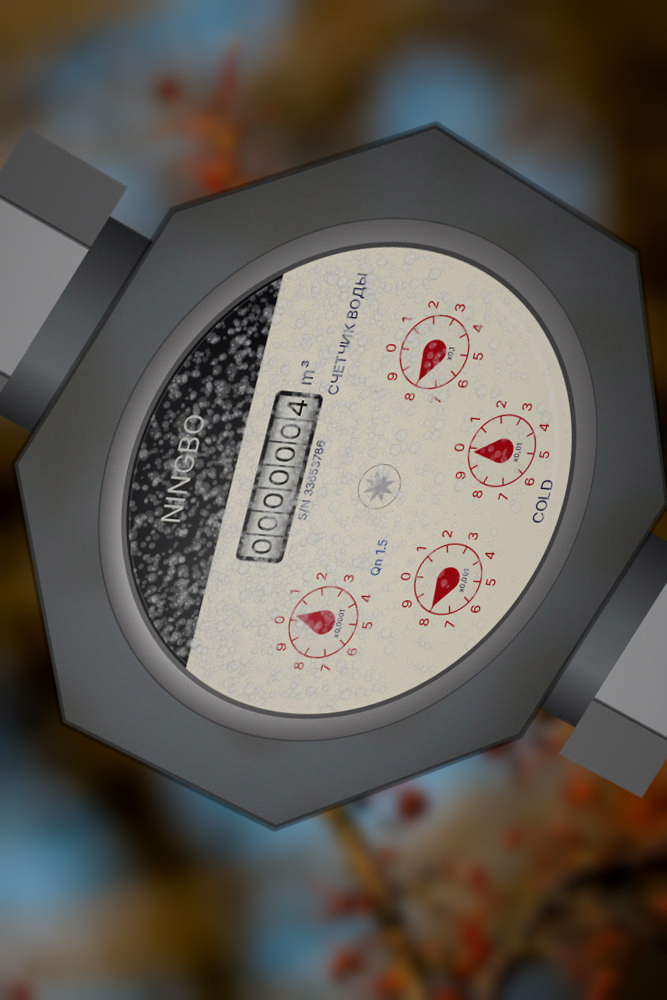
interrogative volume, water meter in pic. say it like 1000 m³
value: 4.7980 m³
